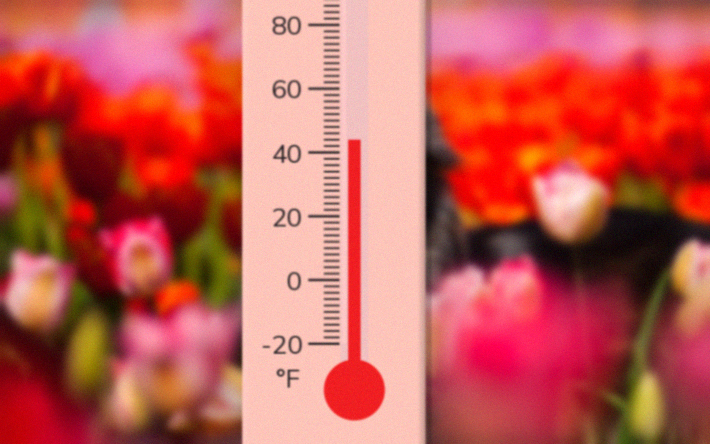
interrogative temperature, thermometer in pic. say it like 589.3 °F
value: 44 °F
